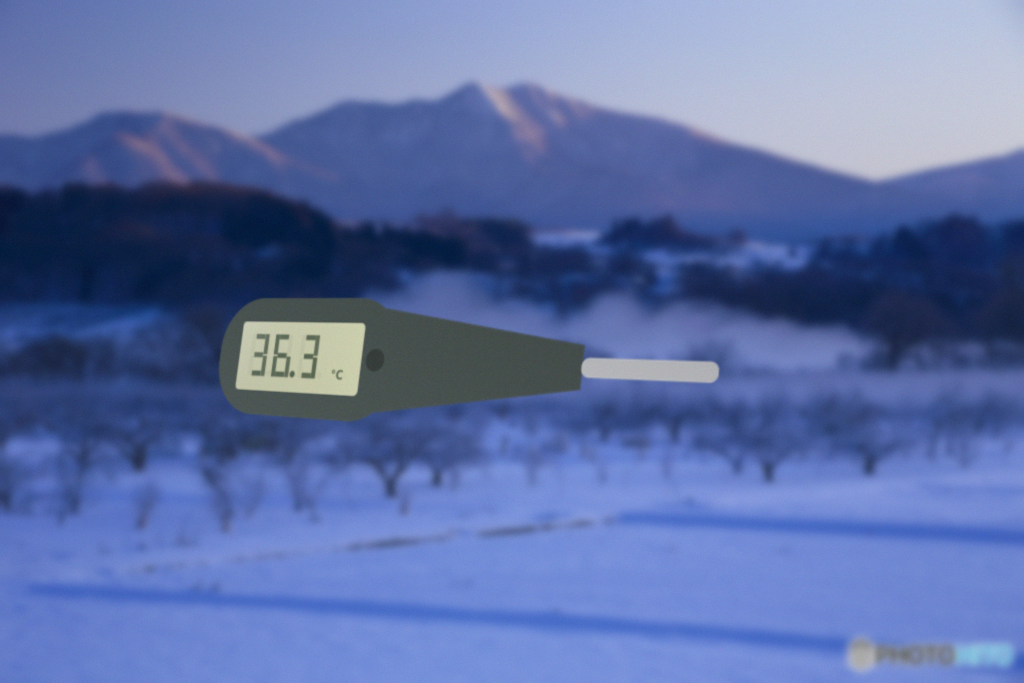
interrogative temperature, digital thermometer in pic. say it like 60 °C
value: 36.3 °C
